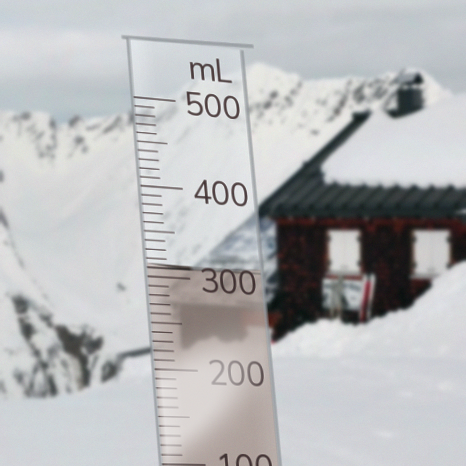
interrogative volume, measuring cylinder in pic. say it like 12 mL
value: 310 mL
